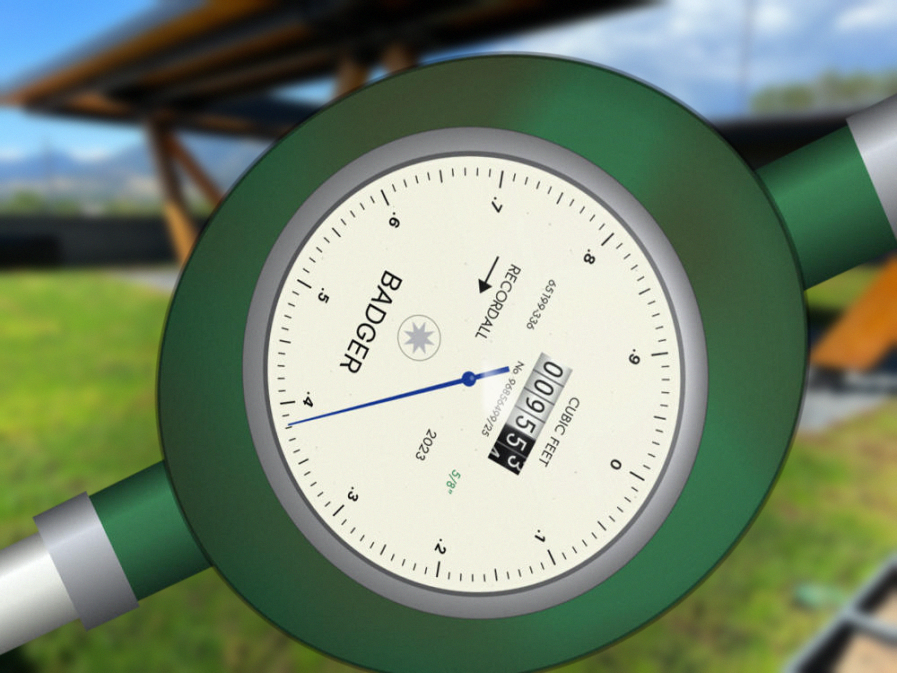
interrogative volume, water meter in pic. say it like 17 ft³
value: 9553.38 ft³
